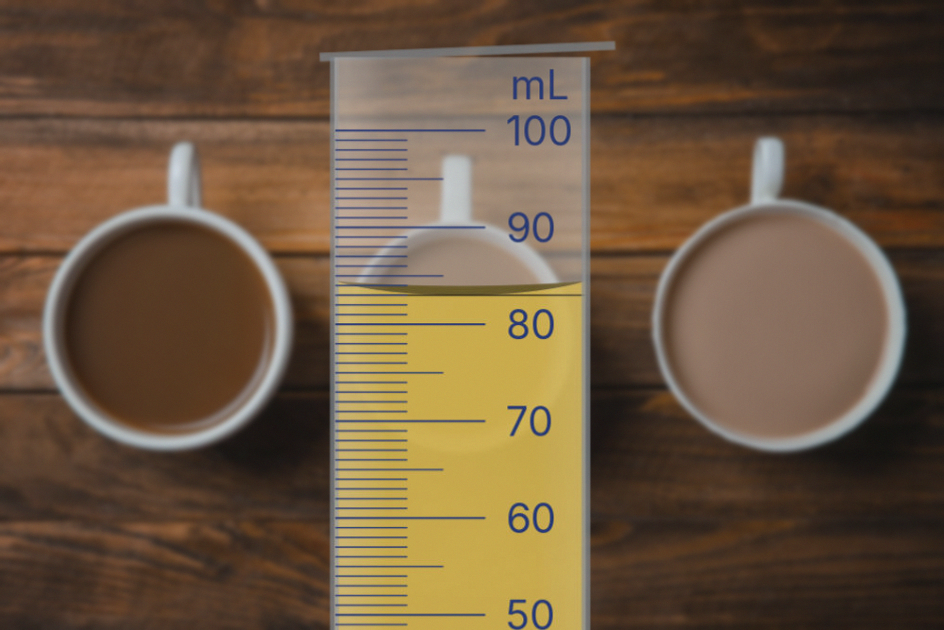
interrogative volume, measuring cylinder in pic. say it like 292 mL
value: 83 mL
